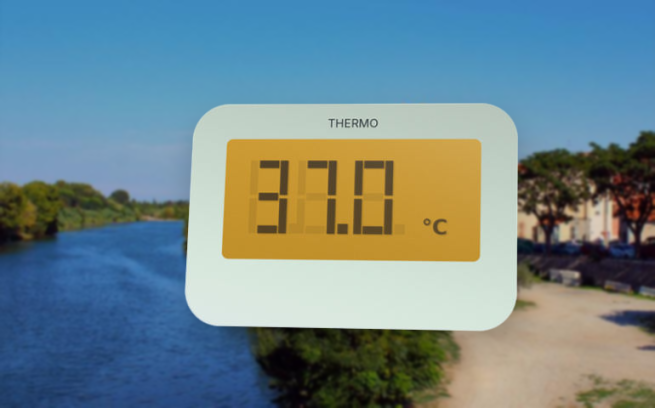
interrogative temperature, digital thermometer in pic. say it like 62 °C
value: 37.0 °C
